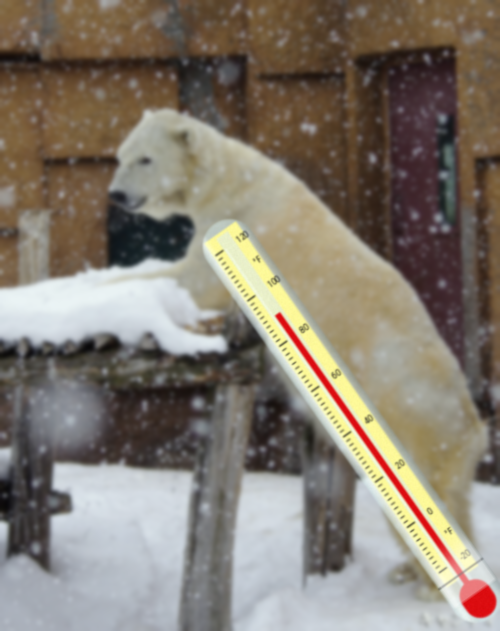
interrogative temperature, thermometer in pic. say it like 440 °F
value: 90 °F
